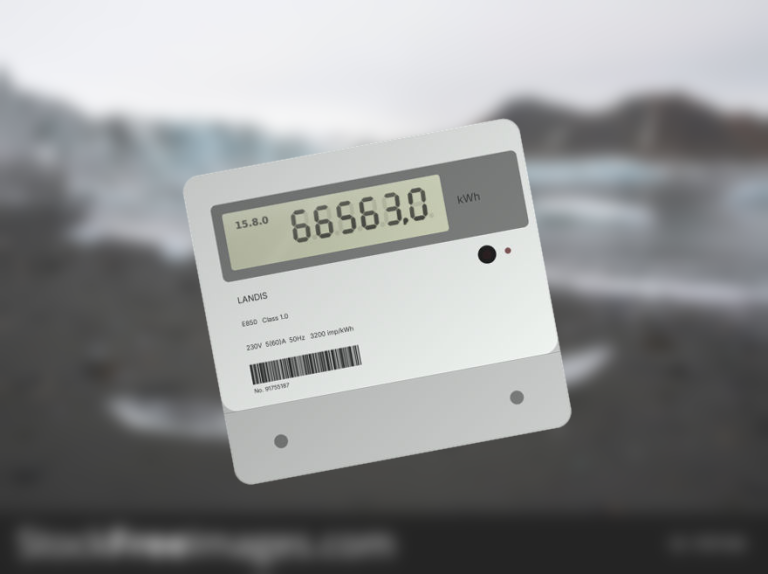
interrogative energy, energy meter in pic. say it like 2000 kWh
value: 66563.0 kWh
